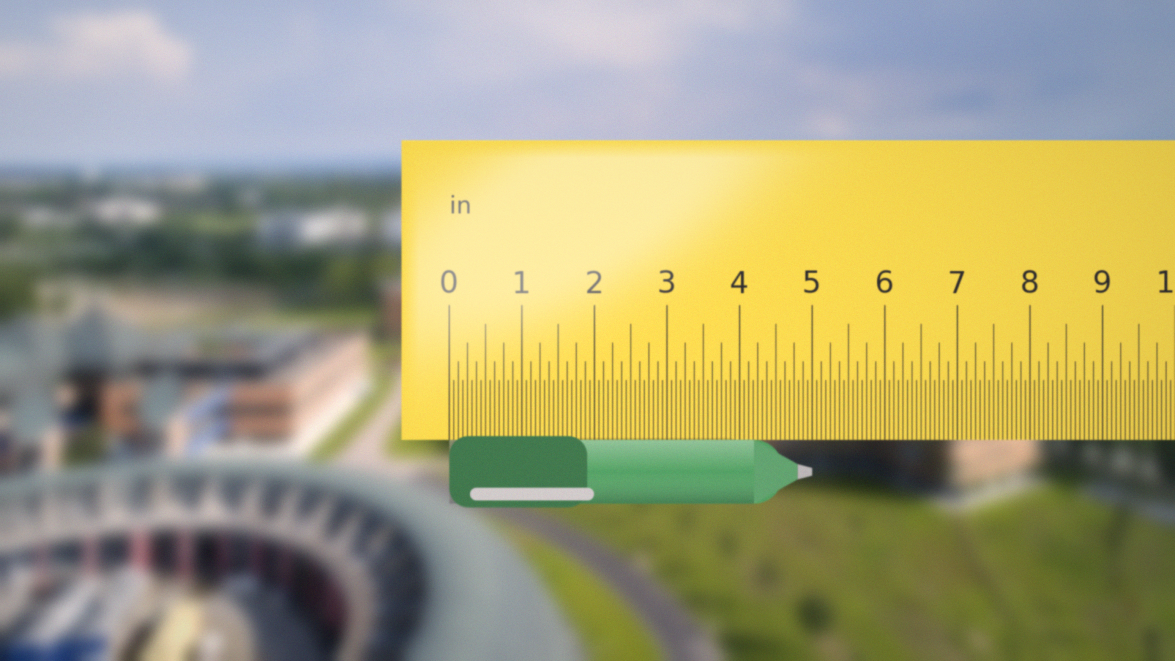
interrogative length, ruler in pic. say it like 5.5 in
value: 5 in
